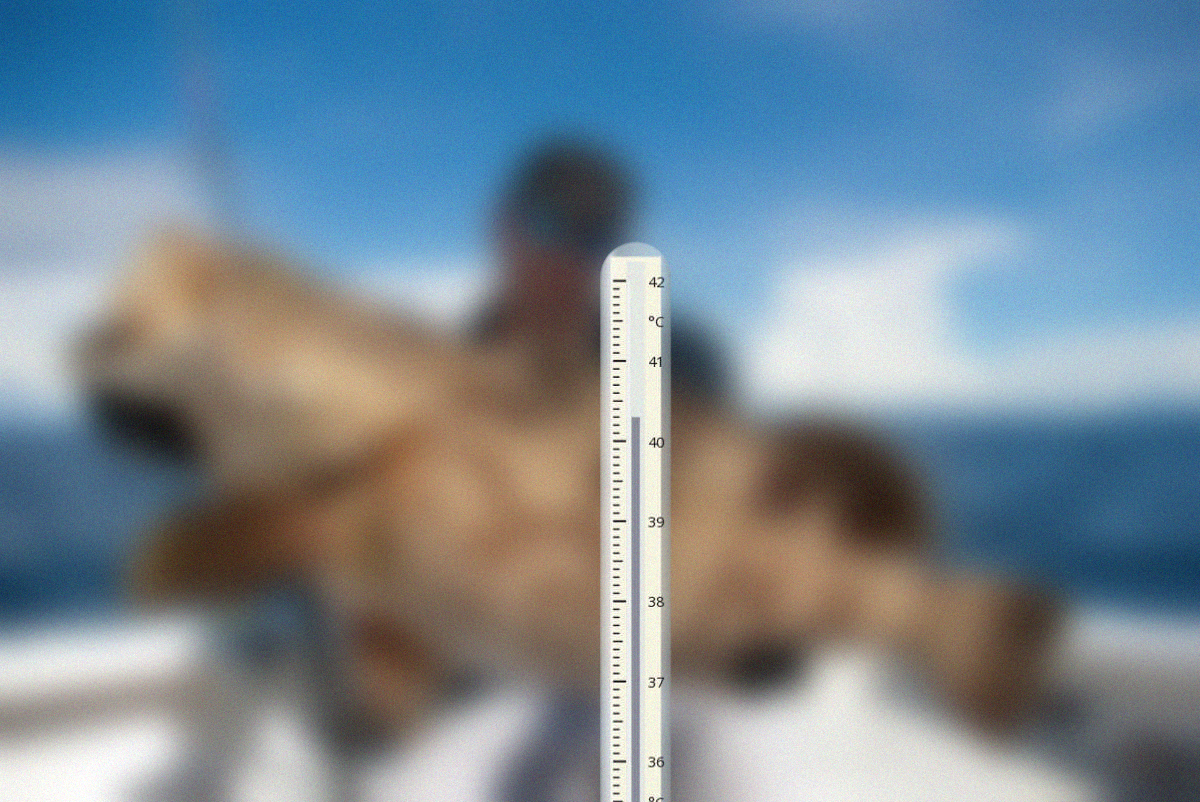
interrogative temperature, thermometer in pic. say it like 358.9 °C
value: 40.3 °C
